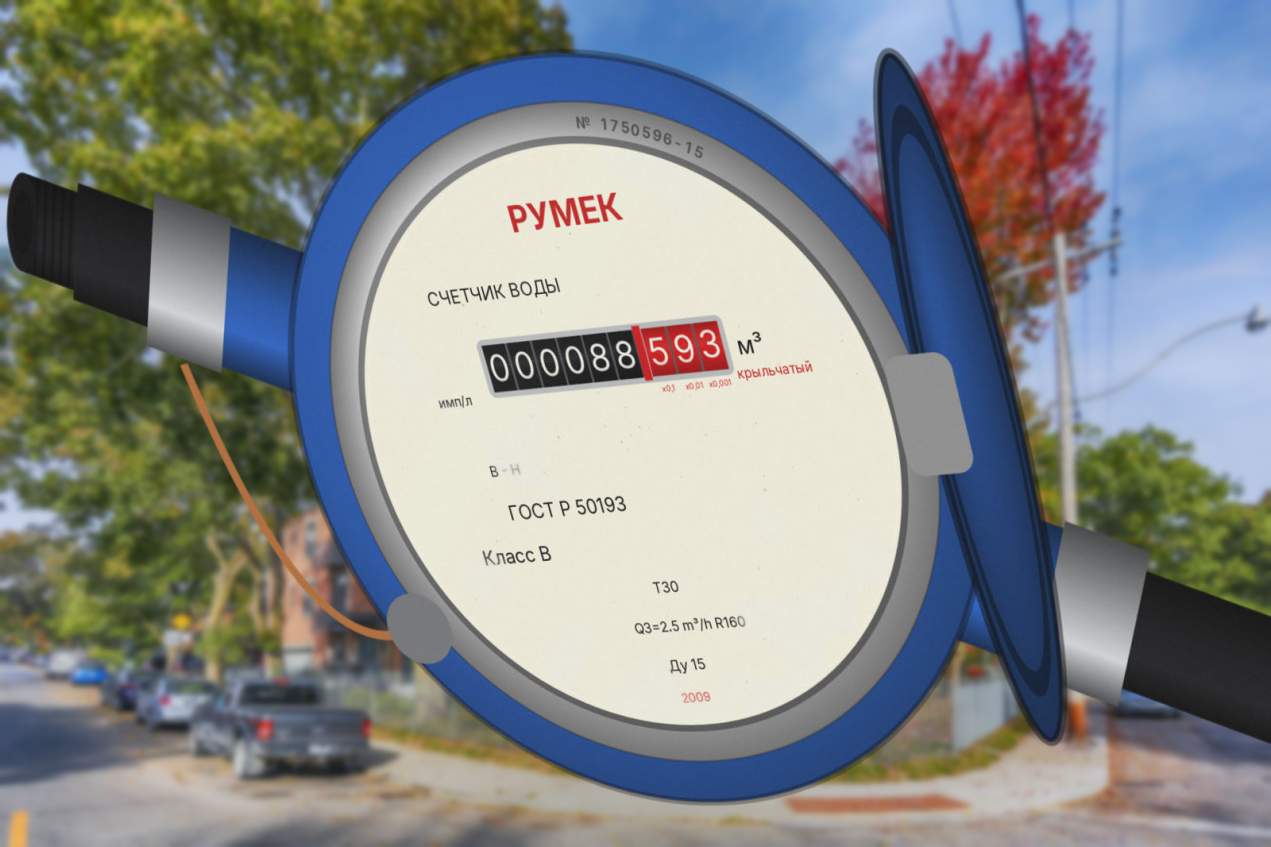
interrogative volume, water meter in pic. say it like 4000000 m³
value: 88.593 m³
